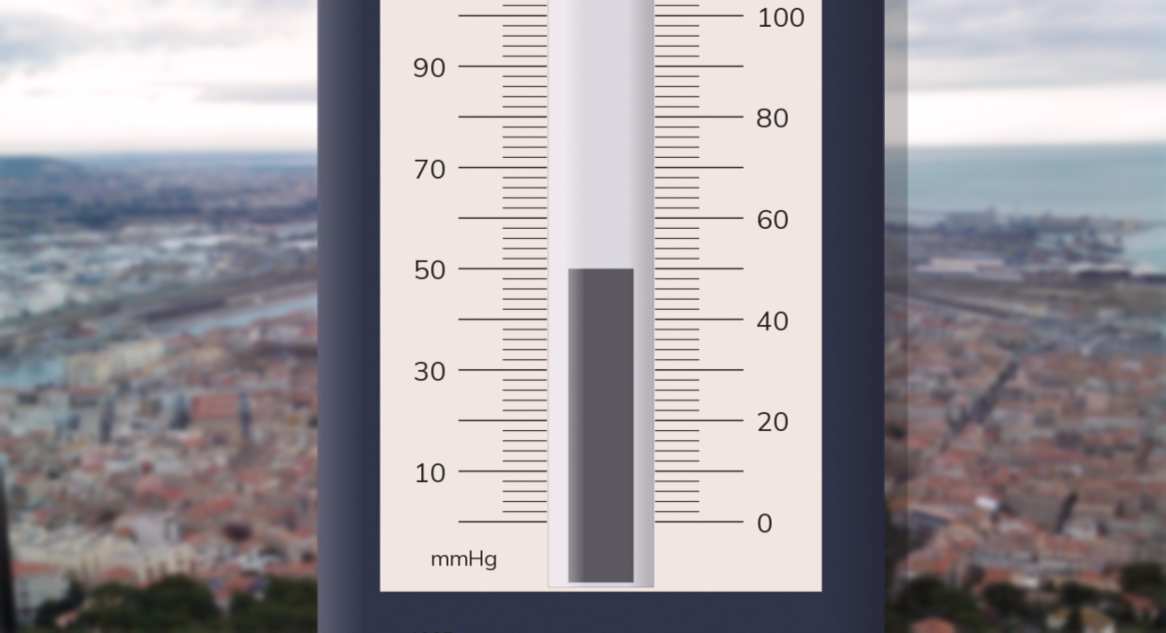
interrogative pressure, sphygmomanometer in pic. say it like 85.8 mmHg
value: 50 mmHg
